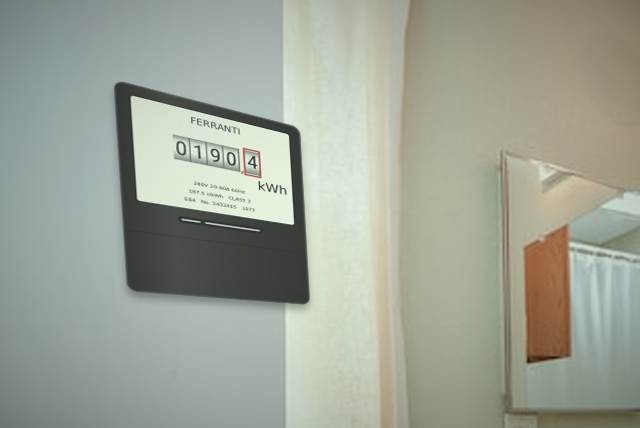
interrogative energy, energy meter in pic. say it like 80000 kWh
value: 190.4 kWh
